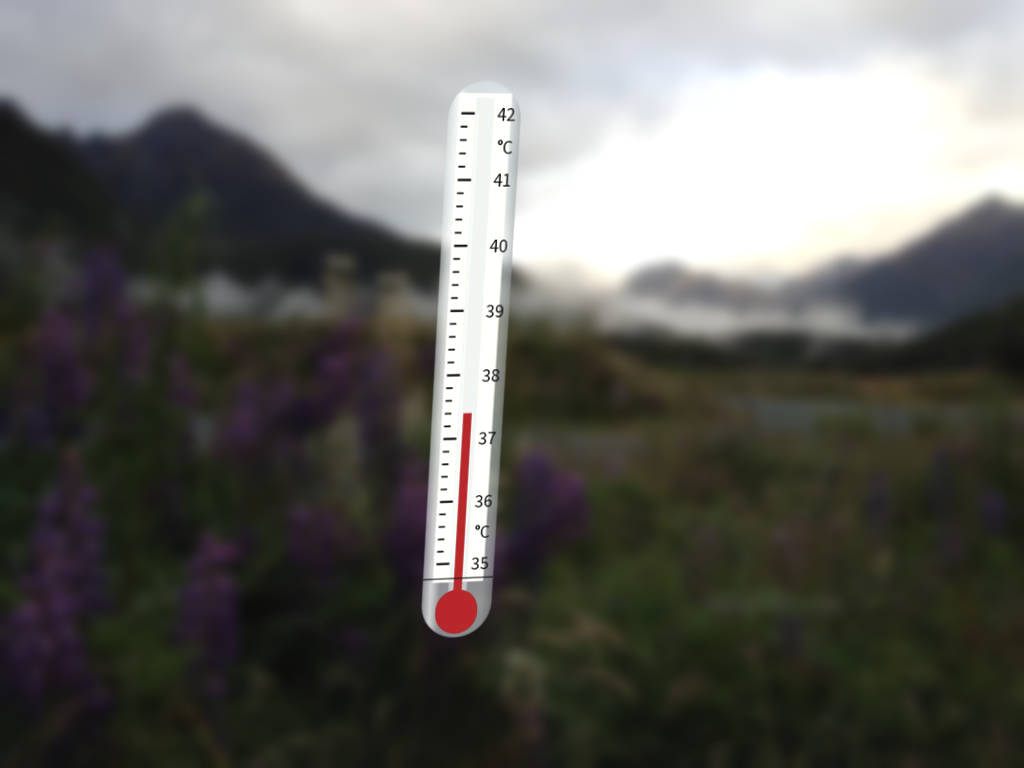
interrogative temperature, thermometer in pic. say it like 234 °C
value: 37.4 °C
